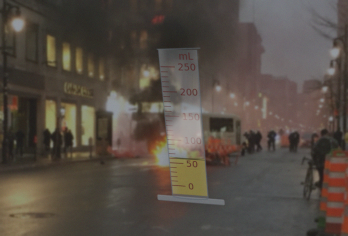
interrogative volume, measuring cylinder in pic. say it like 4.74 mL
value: 60 mL
